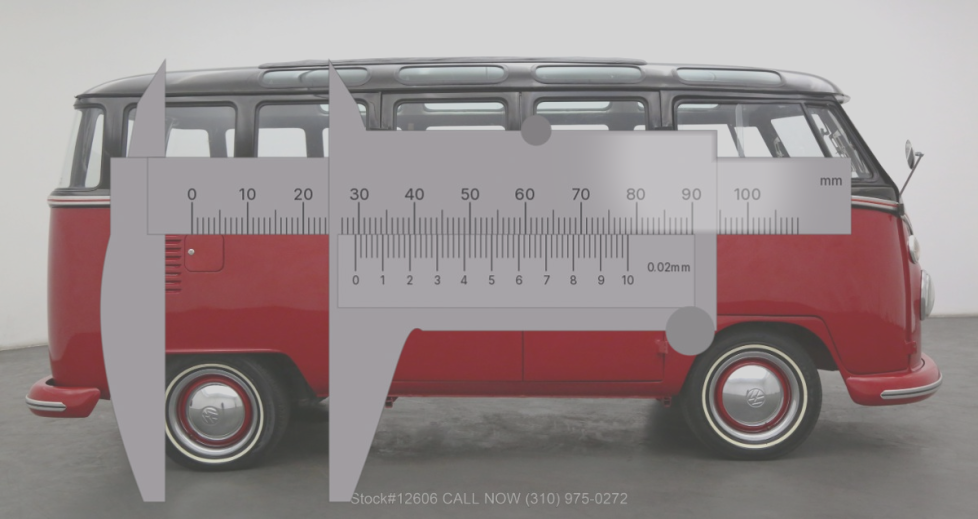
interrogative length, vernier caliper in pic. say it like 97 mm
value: 29.4 mm
